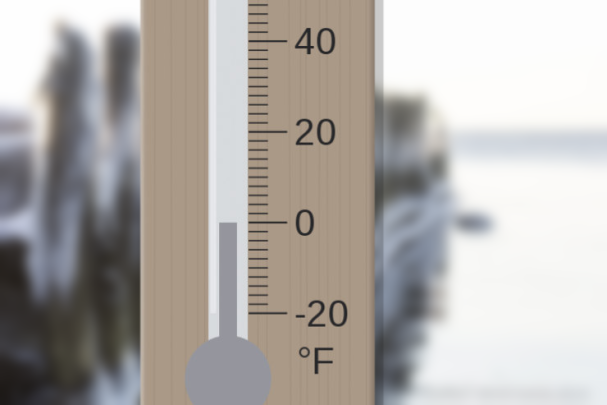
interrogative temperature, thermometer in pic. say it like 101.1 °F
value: 0 °F
